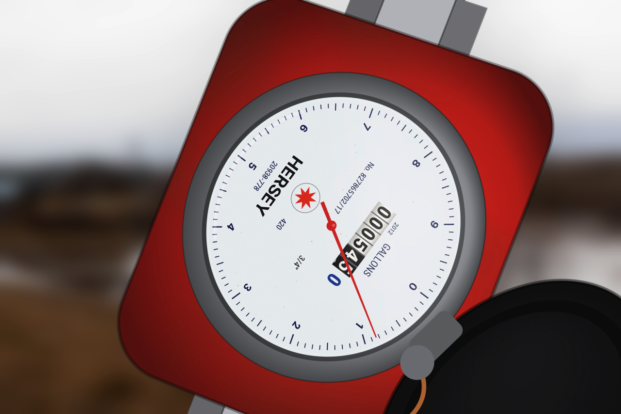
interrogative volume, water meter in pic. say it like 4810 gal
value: 5450.8 gal
